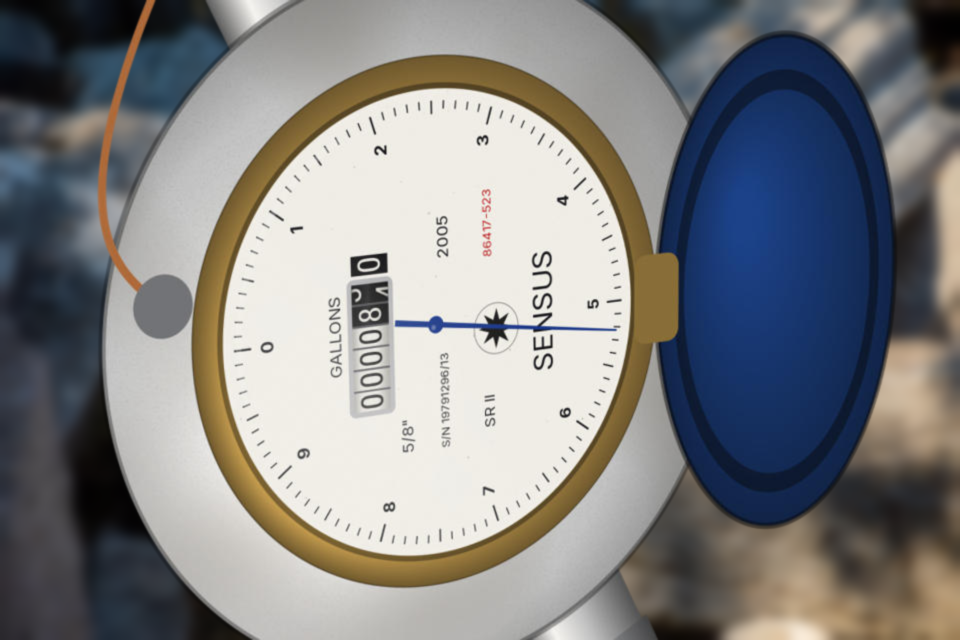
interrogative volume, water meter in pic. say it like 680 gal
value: 835.2 gal
